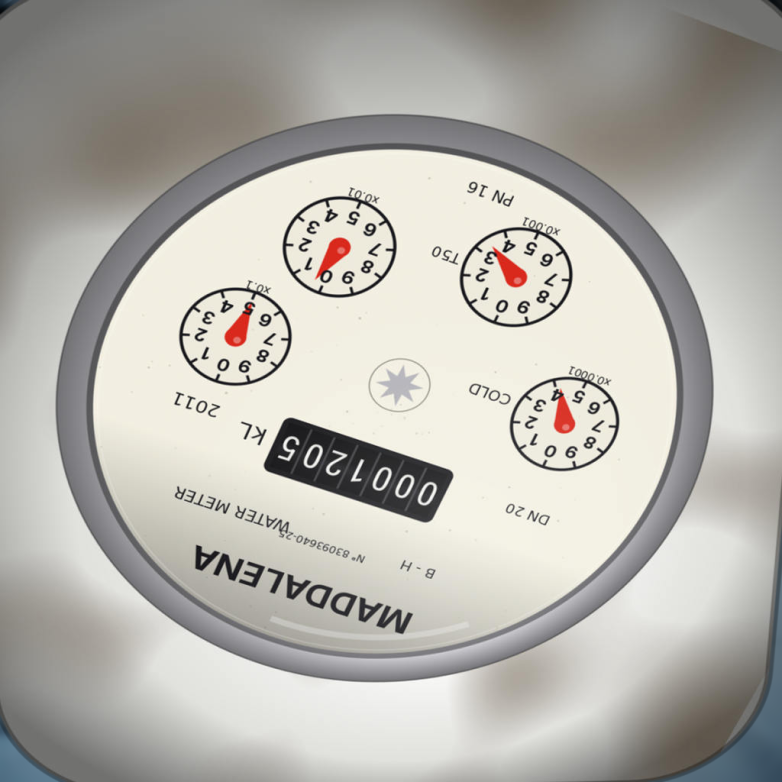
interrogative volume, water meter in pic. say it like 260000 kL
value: 1205.5034 kL
